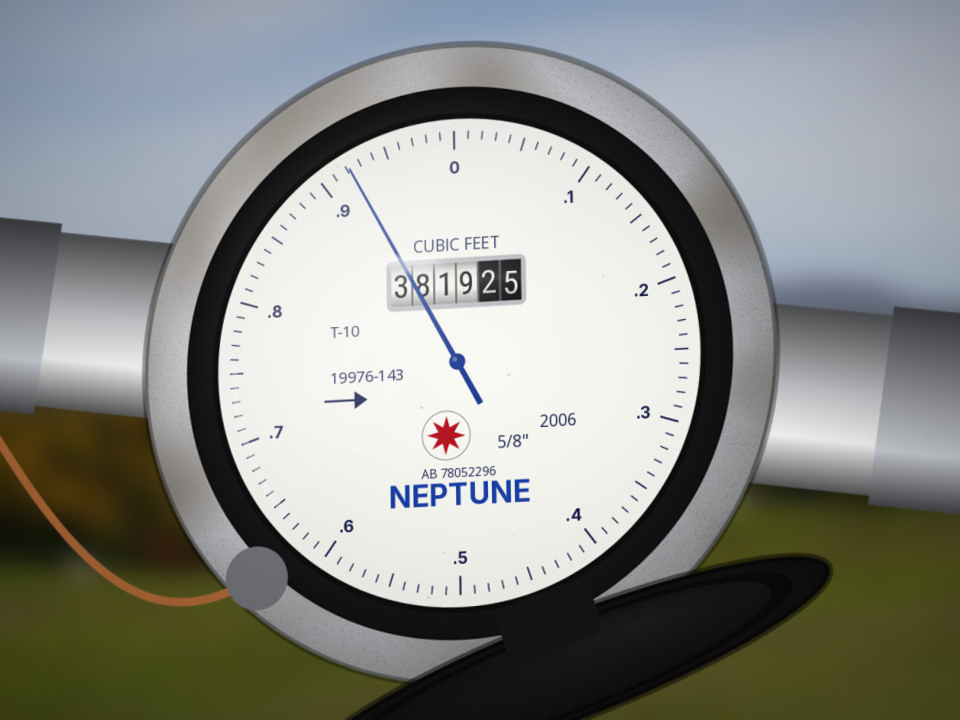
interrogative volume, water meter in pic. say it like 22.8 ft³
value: 381924.92 ft³
